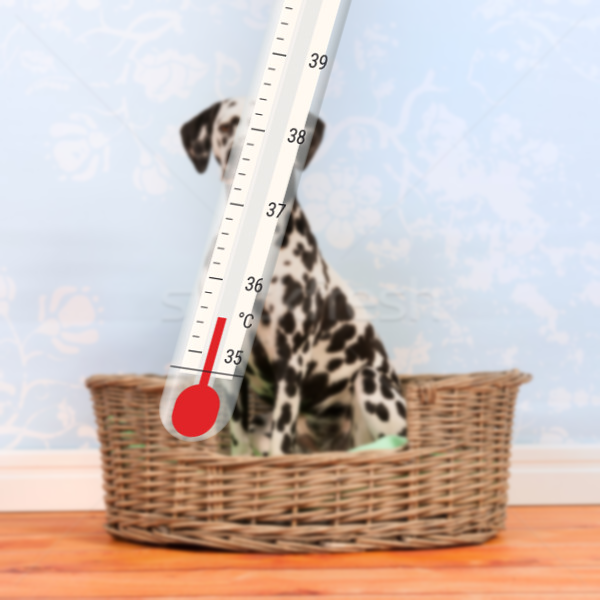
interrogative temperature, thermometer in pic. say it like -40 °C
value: 35.5 °C
